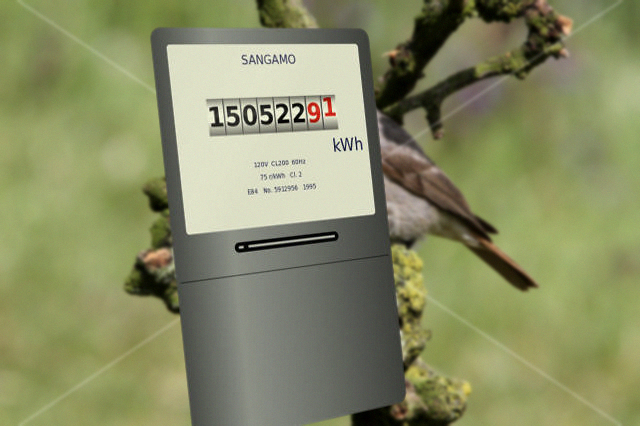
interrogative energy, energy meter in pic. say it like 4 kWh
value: 150522.91 kWh
